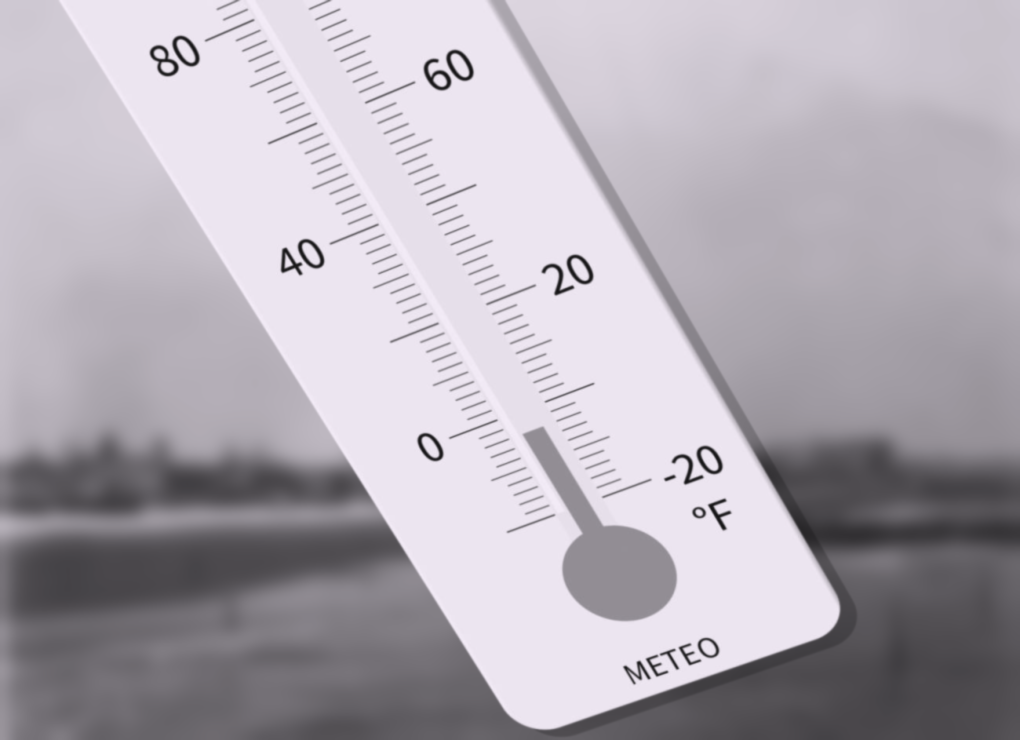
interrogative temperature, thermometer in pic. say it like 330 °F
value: -4 °F
